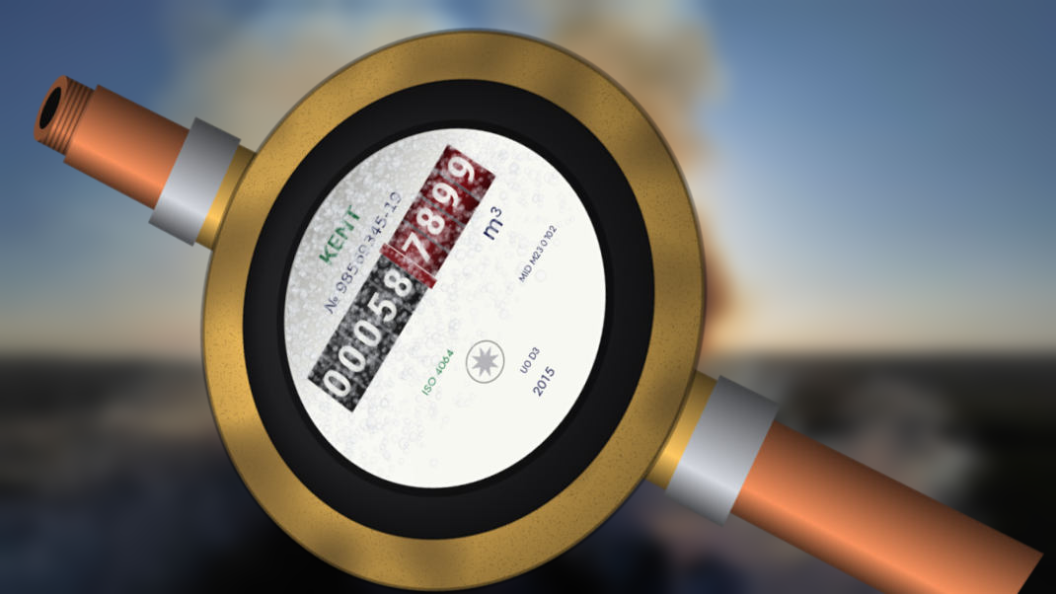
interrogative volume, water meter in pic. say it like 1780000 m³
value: 58.7899 m³
